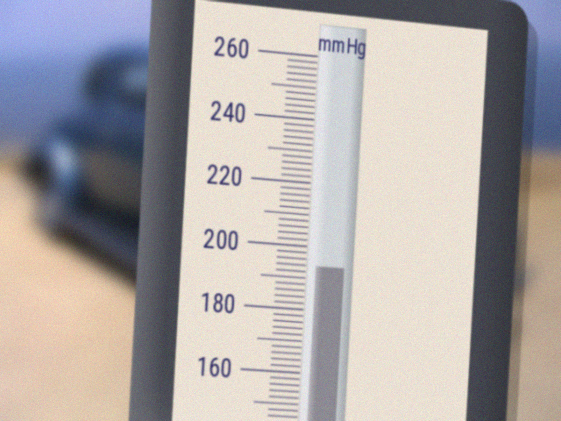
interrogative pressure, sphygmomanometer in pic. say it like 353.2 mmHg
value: 194 mmHg
